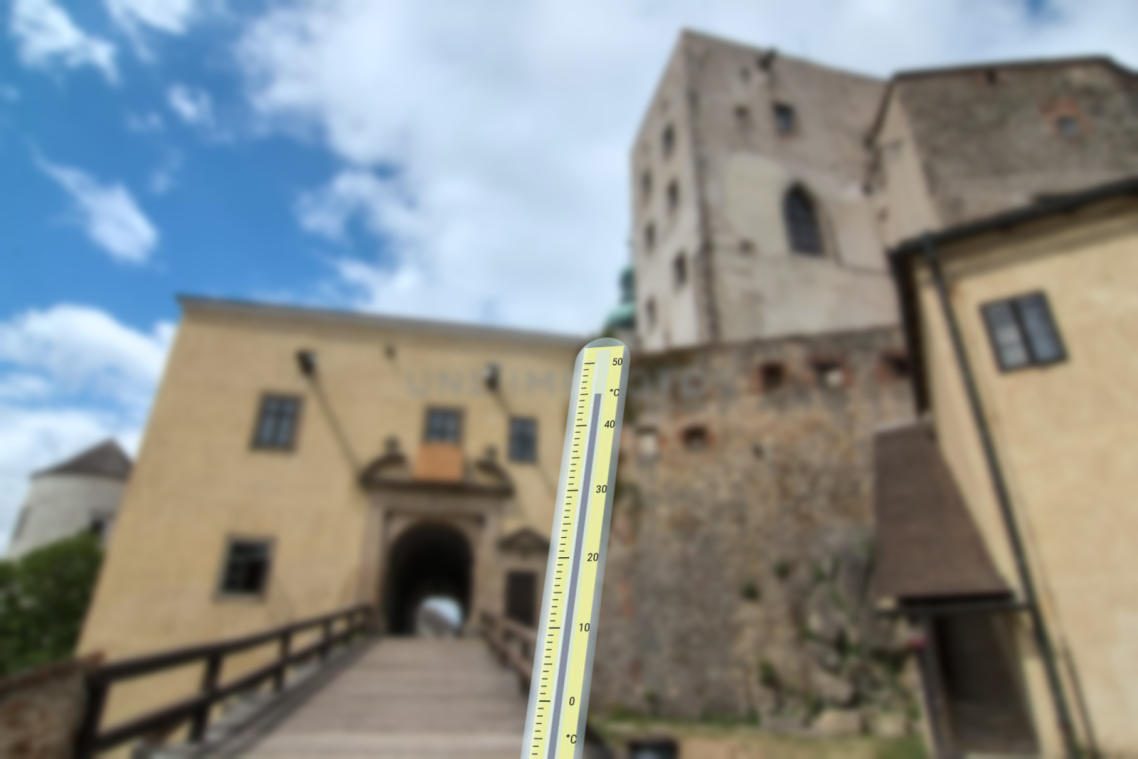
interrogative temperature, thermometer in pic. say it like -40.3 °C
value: 45 °C
